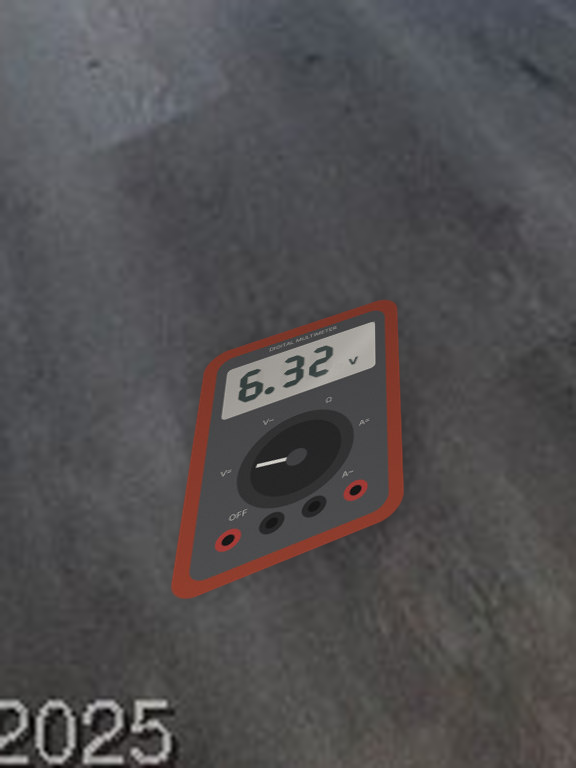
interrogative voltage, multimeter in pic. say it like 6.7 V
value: 6.32 V
